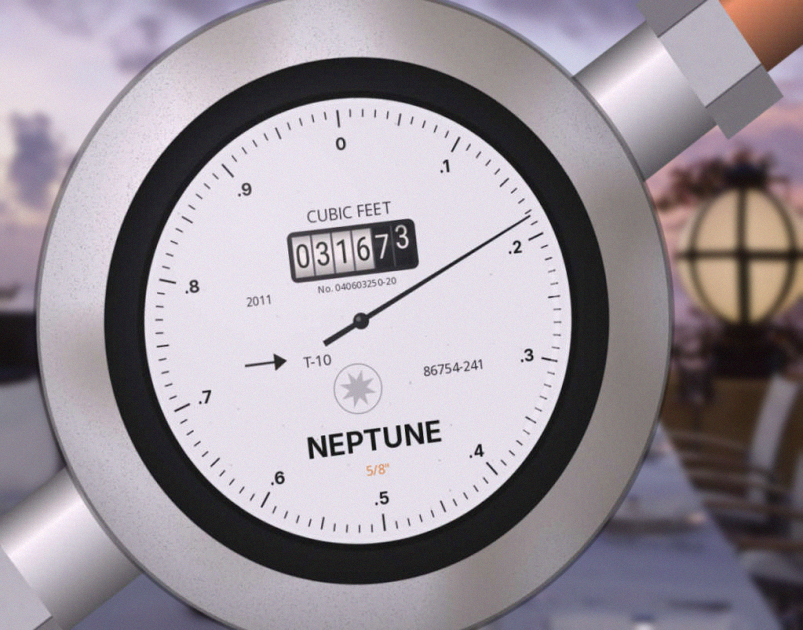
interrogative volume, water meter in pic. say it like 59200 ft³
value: 31673.18 ft³
